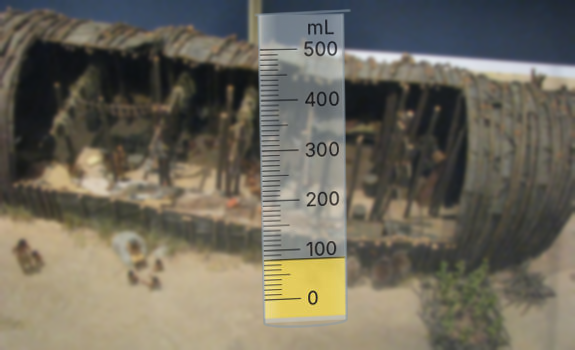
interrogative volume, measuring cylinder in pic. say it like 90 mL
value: 80 mL
